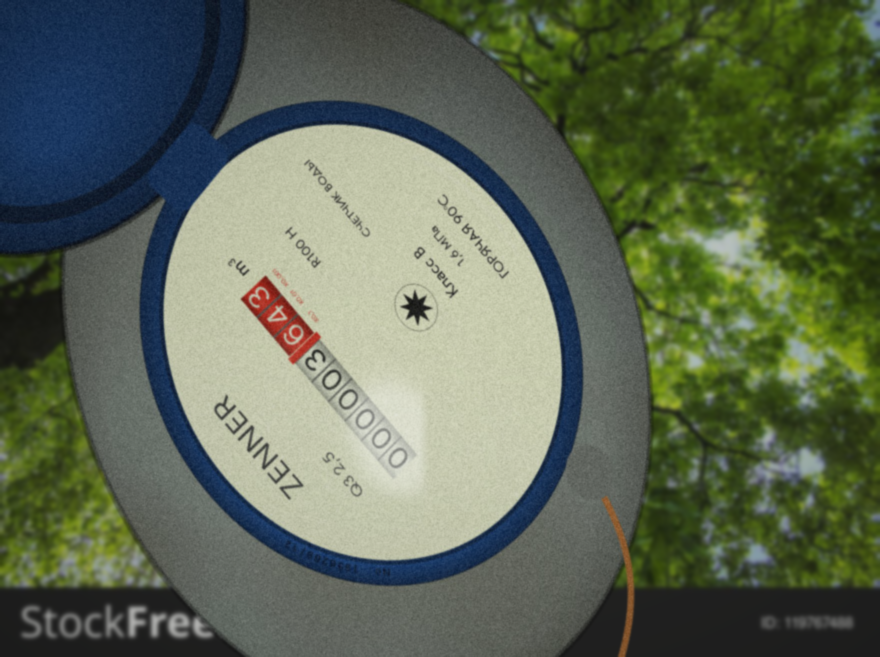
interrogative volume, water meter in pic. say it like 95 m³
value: 3.643 m³
